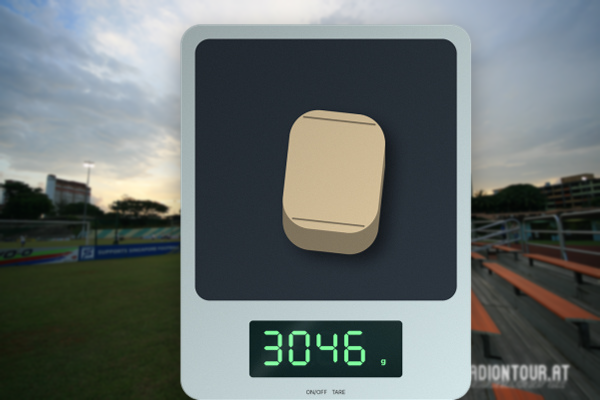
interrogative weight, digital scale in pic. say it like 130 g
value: 3046 g
